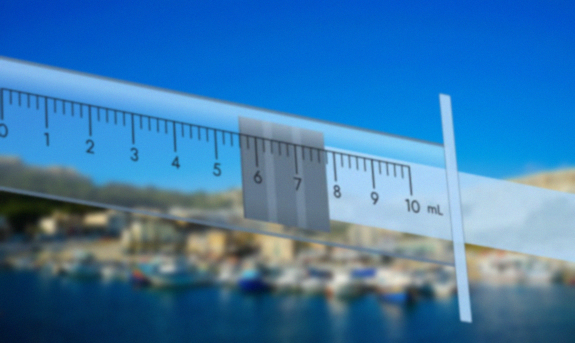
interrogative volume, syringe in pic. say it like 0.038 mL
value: 5.6 mL
